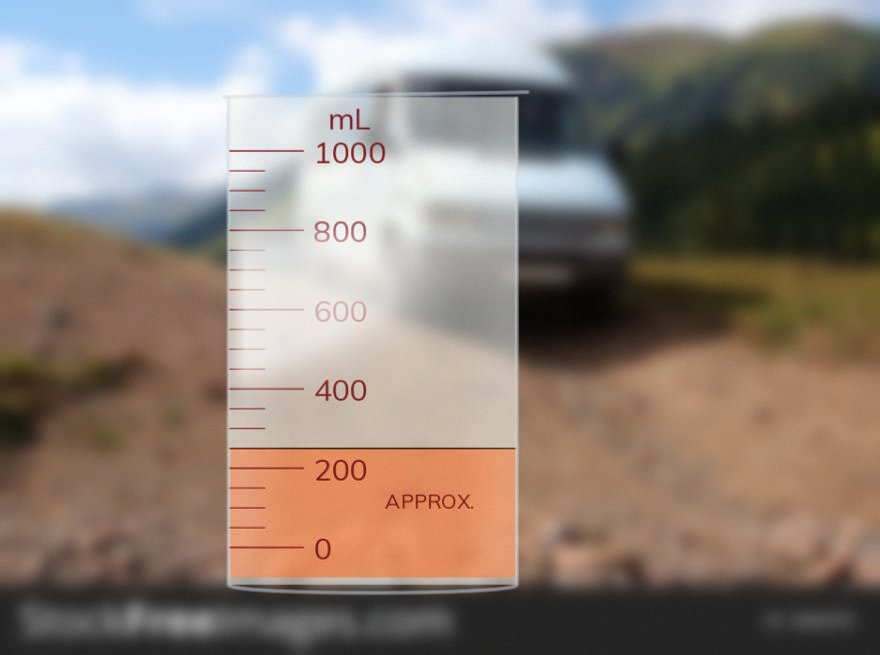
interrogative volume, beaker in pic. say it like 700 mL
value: 250 mL
